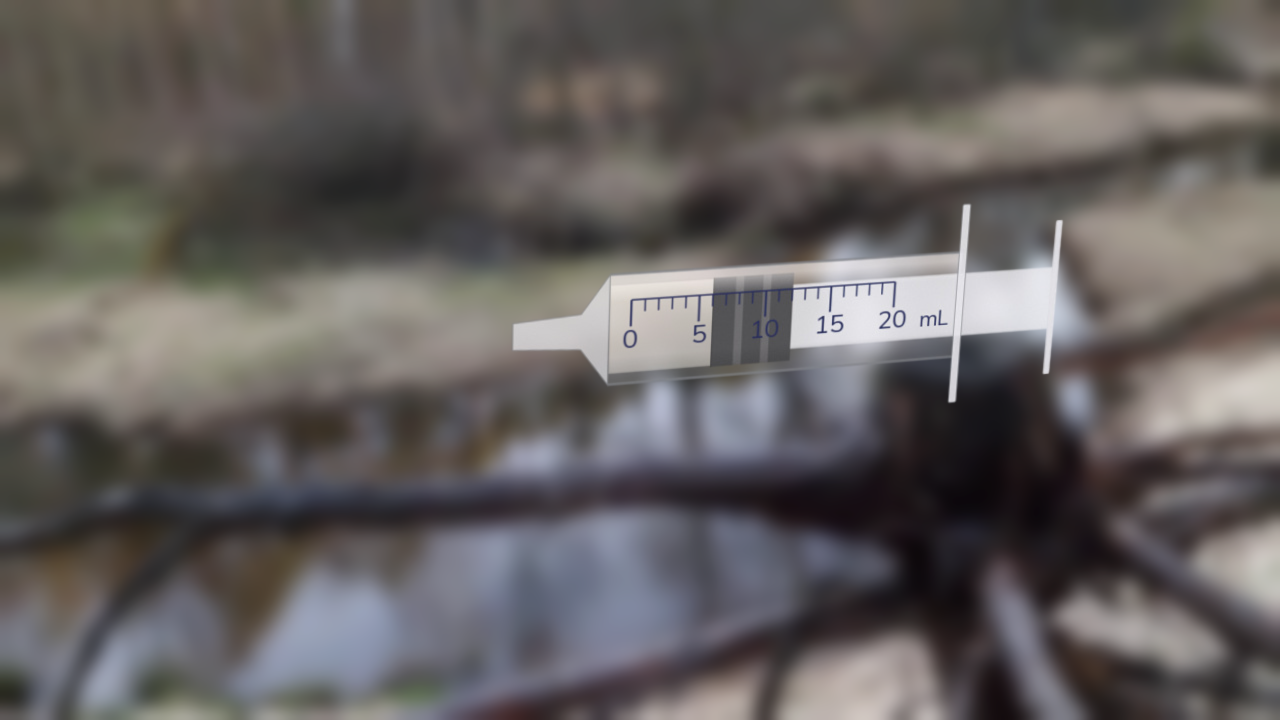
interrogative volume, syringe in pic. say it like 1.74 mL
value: 6 mL
